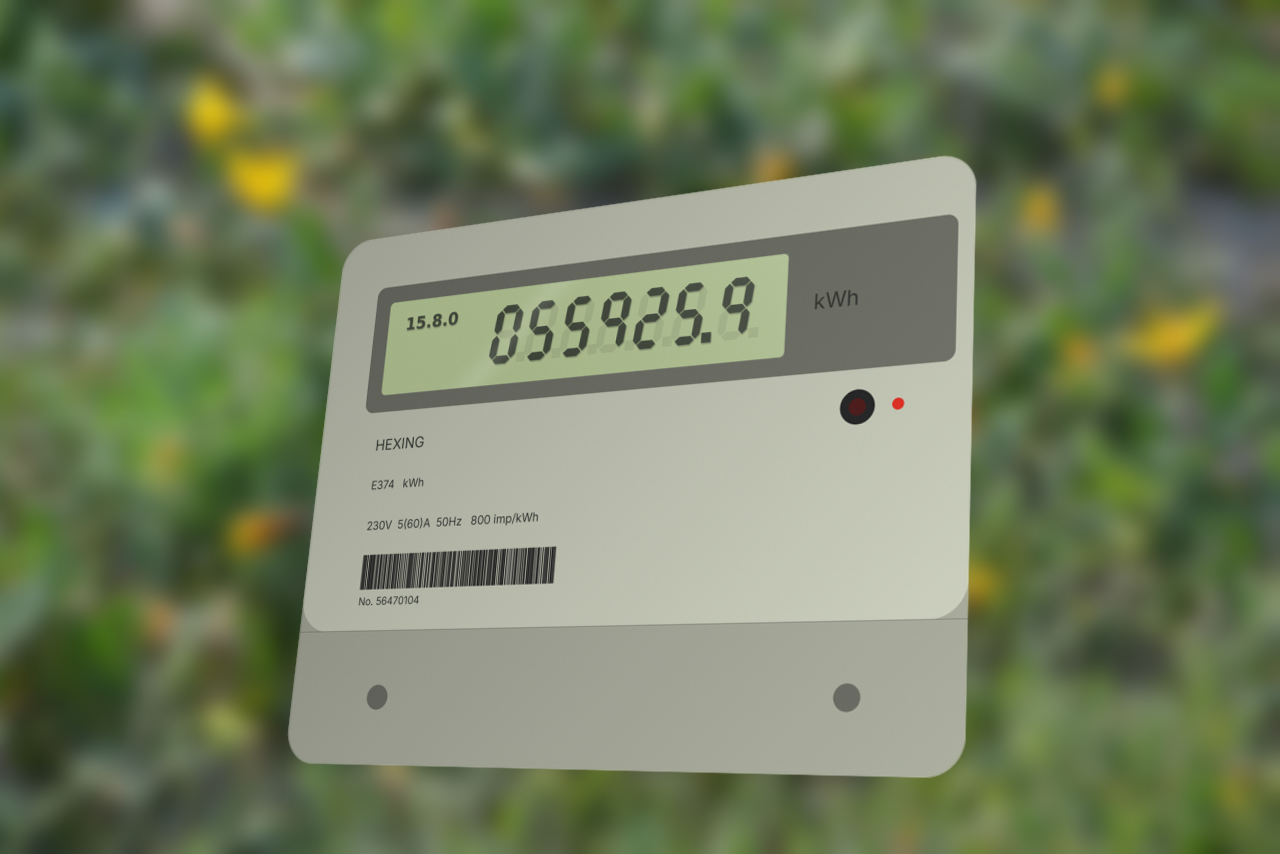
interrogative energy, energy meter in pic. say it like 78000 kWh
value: 55925.9 kWh
